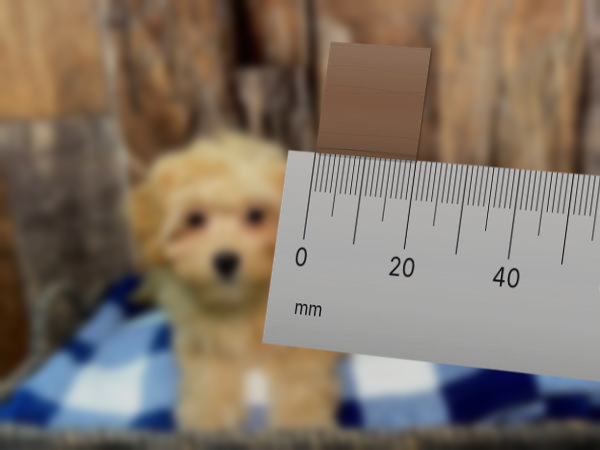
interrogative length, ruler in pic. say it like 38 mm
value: 20 mm
